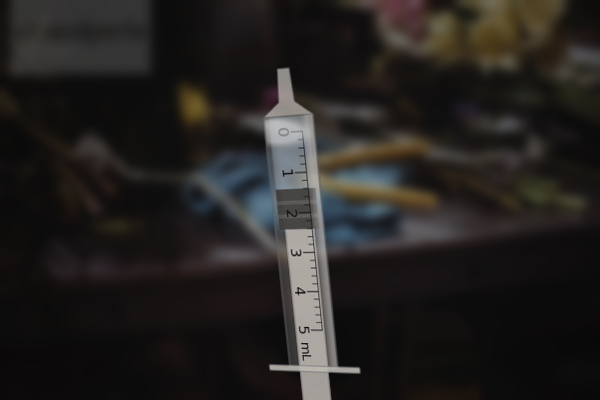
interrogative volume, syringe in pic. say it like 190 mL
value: 1.4 mL
